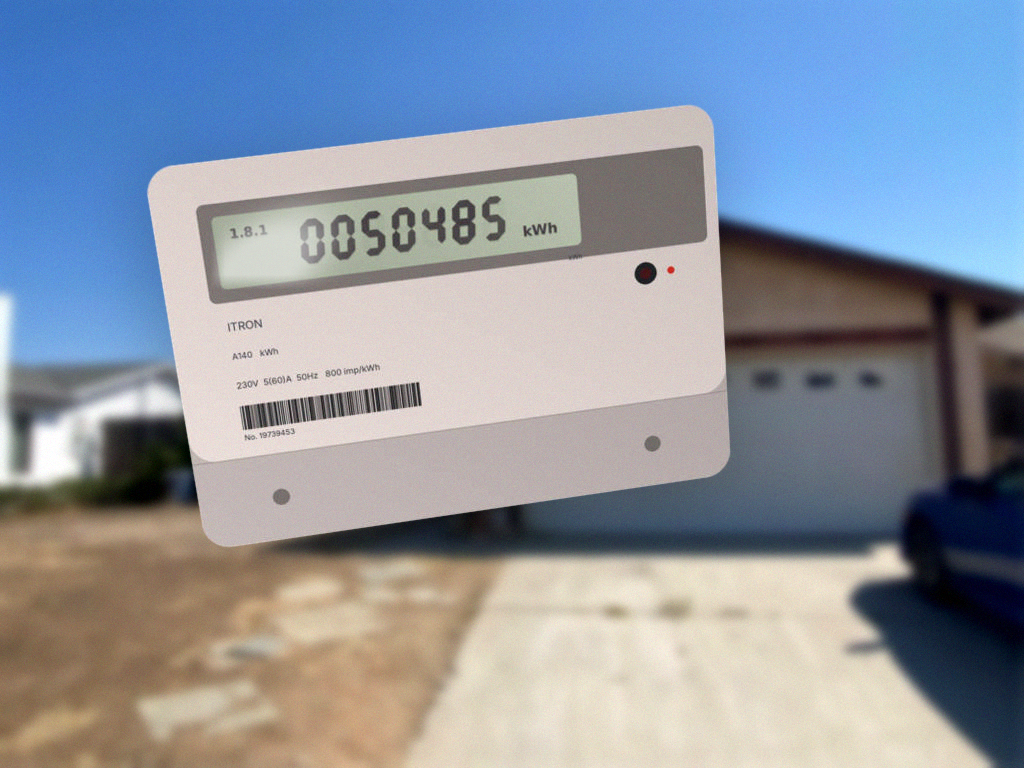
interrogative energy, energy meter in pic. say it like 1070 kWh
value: 50485 kWh
